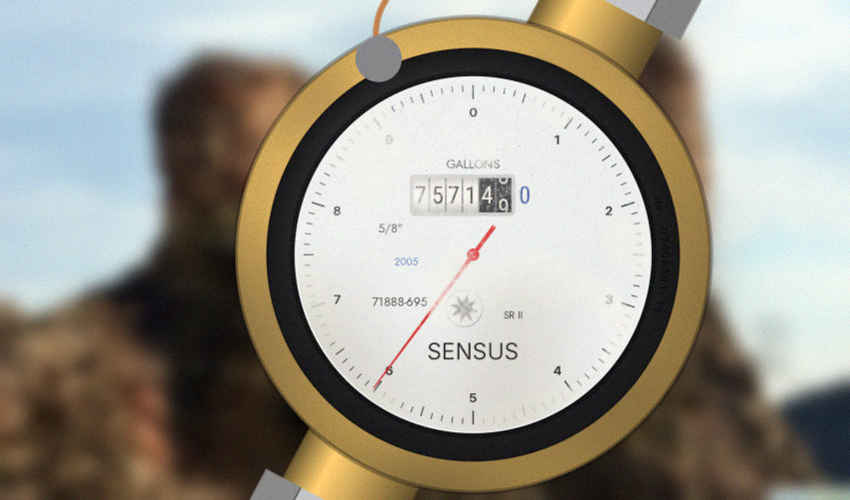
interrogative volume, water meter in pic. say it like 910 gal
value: 7571486.0 gal
